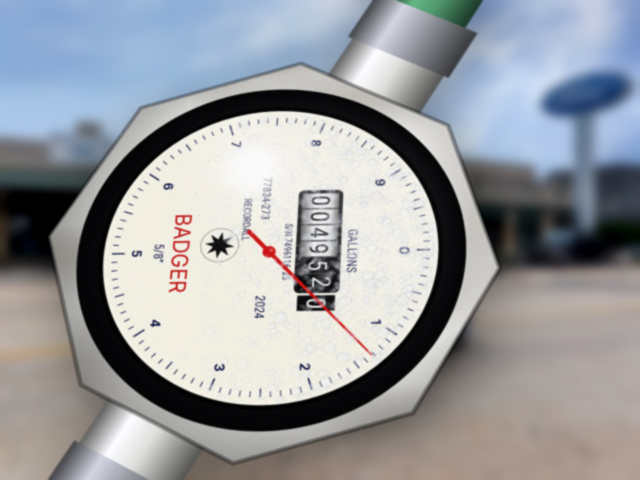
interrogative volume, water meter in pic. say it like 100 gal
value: 49521.3 gal
